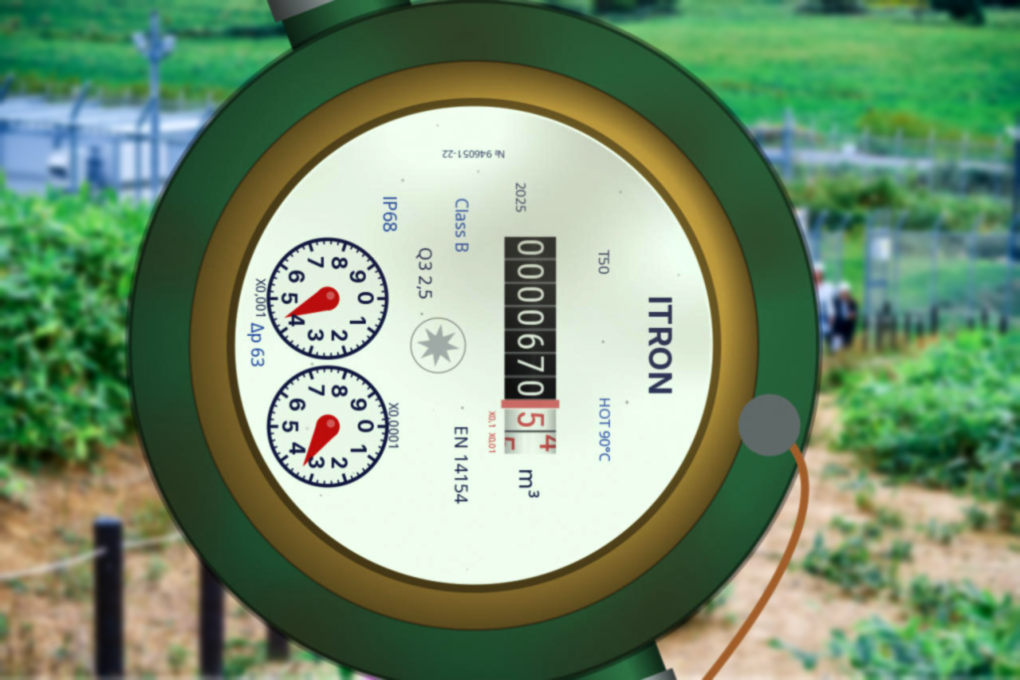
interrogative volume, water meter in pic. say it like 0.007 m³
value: 670.5443 m³
